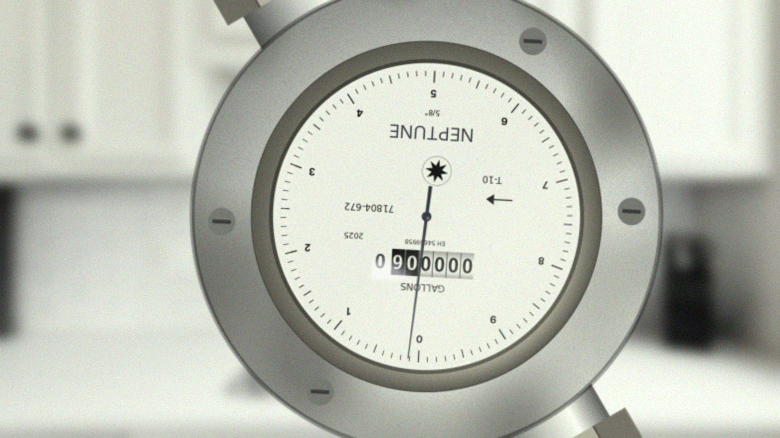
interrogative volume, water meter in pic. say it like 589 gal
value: 60.1 gal
